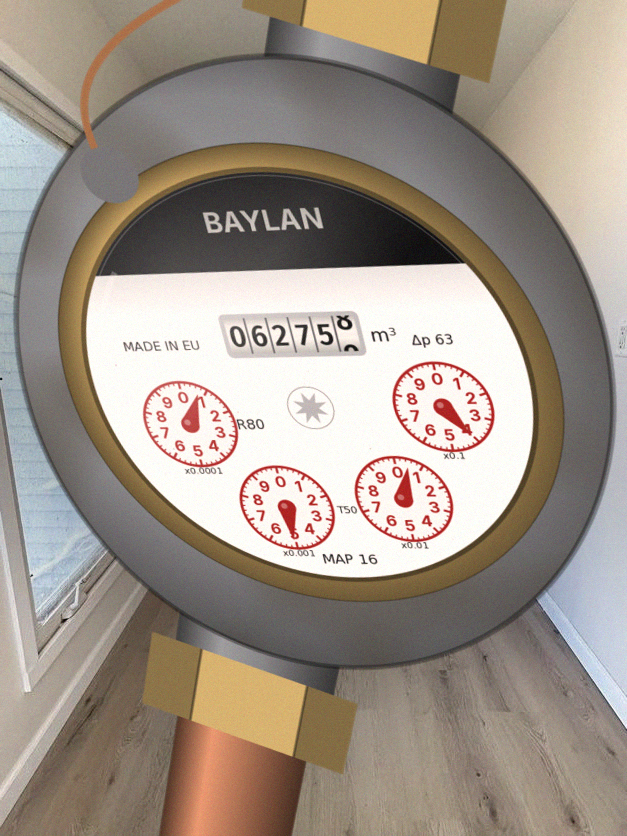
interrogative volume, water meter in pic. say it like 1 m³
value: 62758.4050 m³
